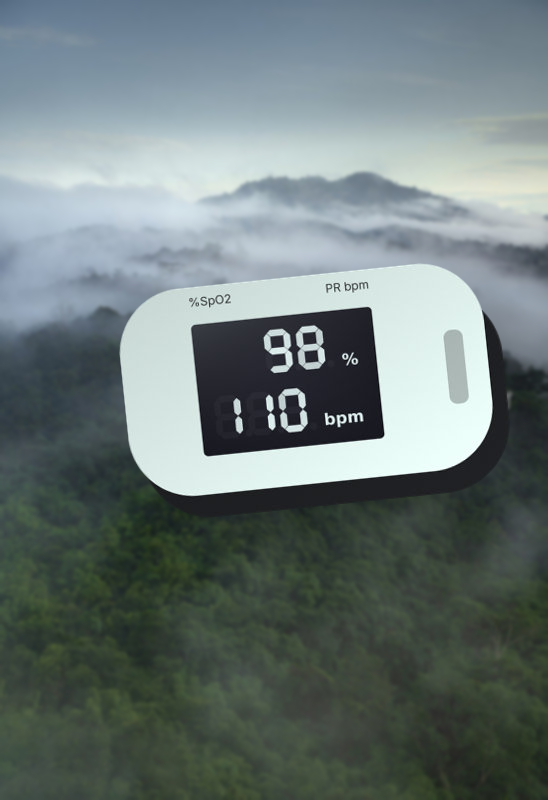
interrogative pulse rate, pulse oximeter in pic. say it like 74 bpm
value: 110 bpm
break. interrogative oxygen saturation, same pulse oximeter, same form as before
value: 98 %
